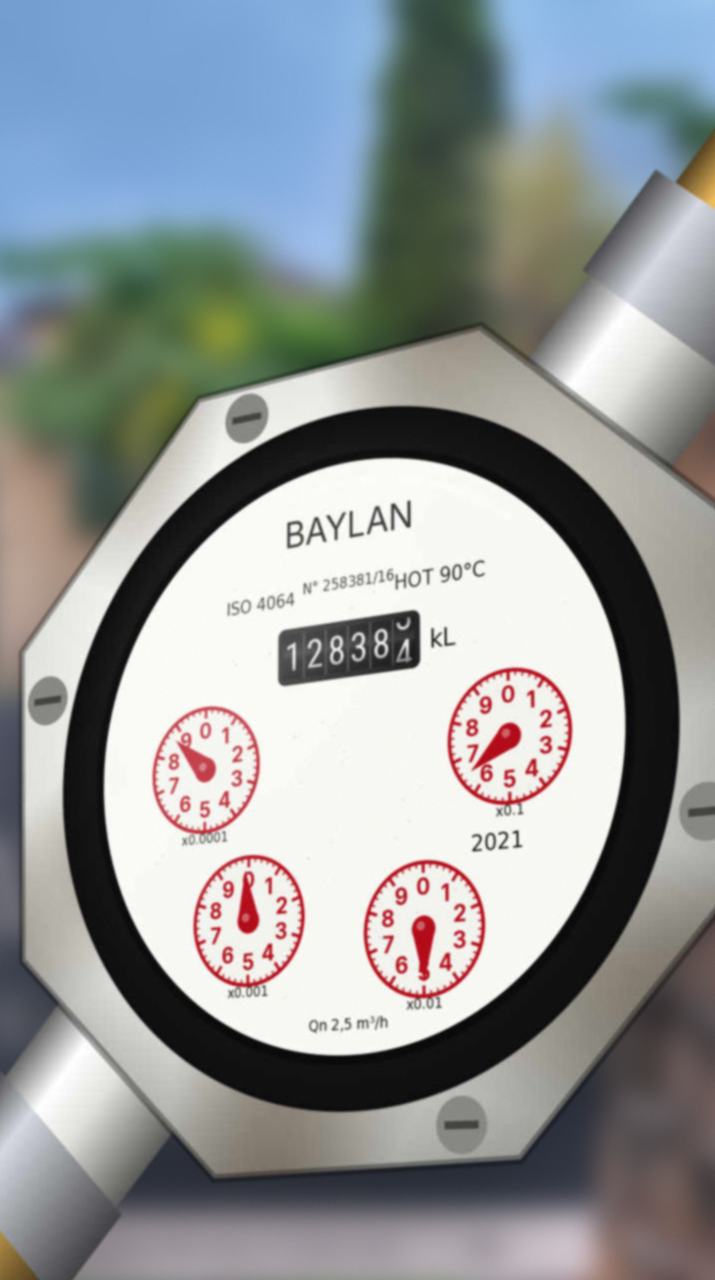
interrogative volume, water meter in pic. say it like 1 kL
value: 128383.6498 kL
